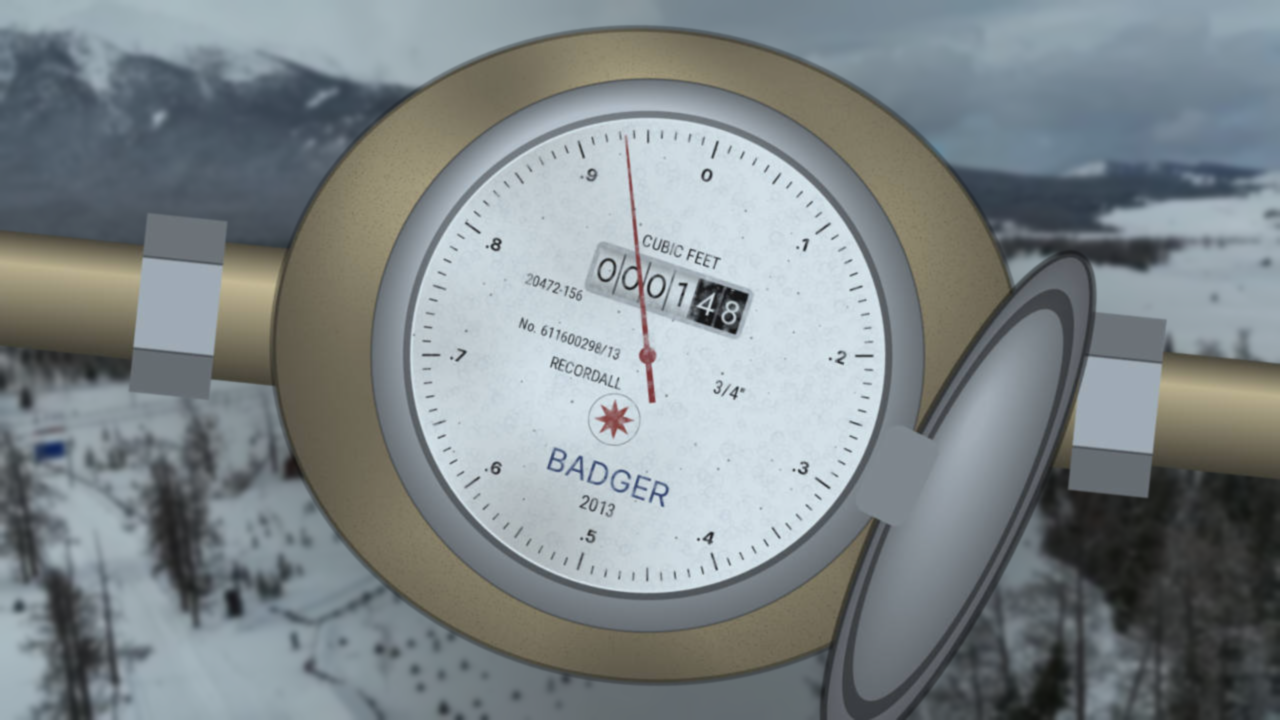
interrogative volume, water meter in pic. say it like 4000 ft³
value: 147.93 ft³
